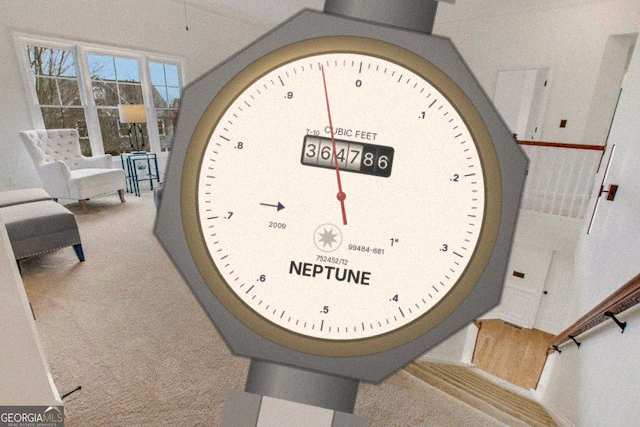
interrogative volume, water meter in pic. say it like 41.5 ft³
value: 364785.95 ft³
